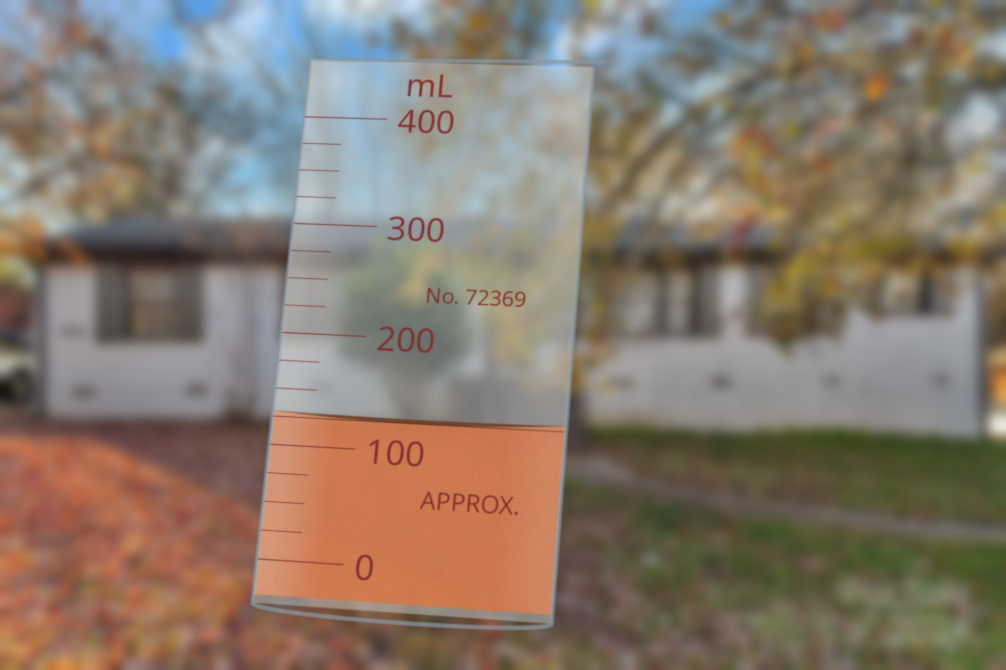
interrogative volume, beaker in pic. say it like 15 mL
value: 125 mL
